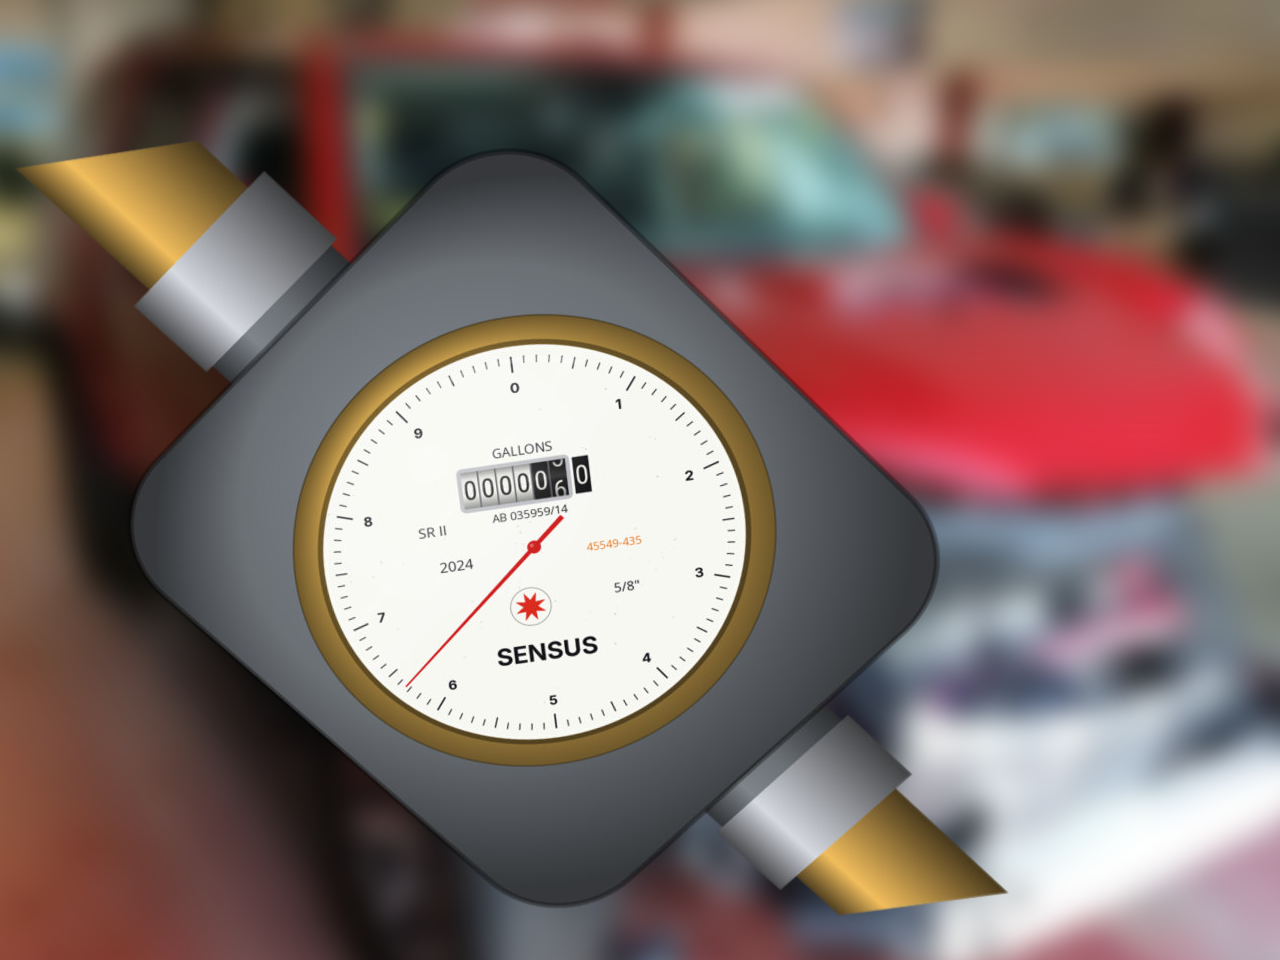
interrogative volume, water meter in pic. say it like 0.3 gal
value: 56.3 gal
